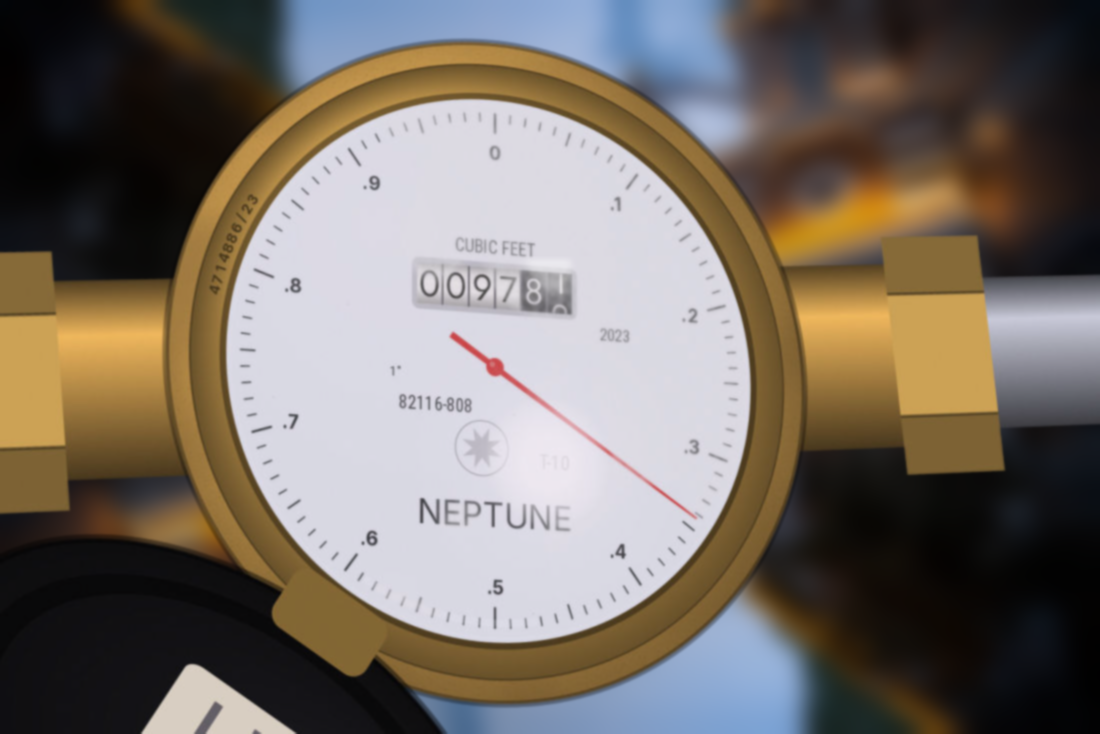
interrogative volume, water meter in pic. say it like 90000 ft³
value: 9781.34 ft³
